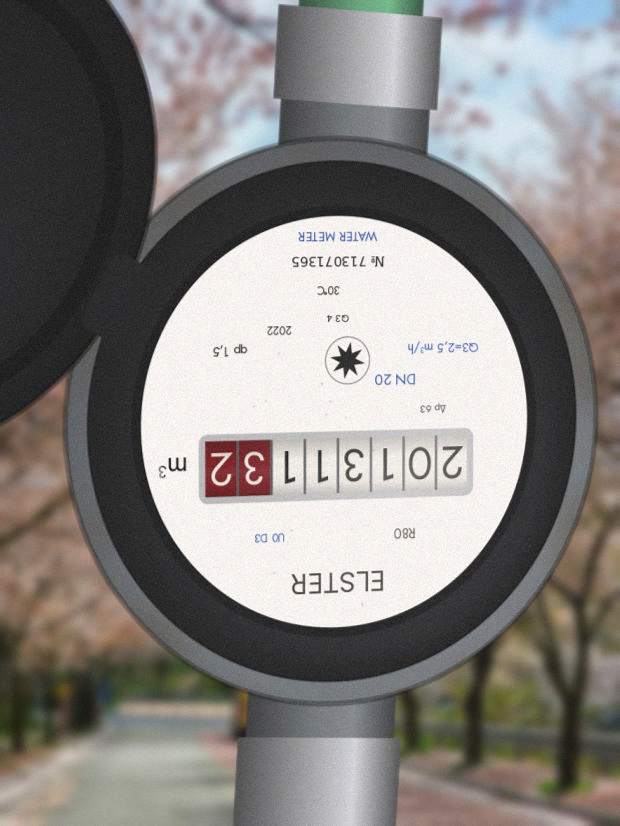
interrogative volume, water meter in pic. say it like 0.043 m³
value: 201311.32 m³
